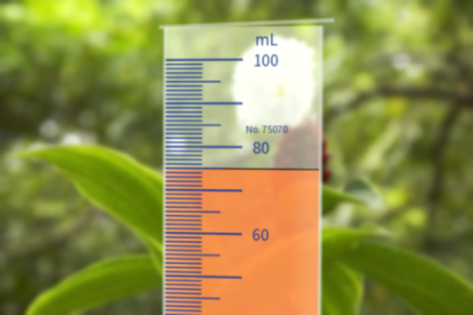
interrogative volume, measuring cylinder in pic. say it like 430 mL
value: 75 mL
